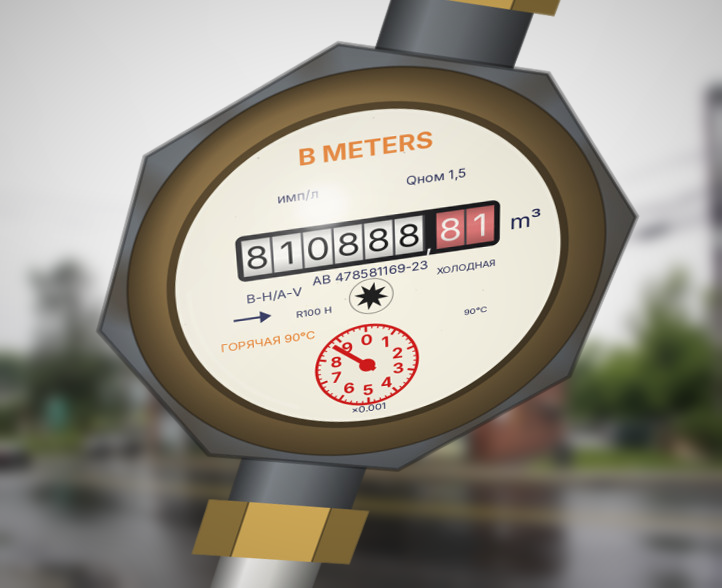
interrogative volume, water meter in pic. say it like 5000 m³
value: 810888.818 m³
